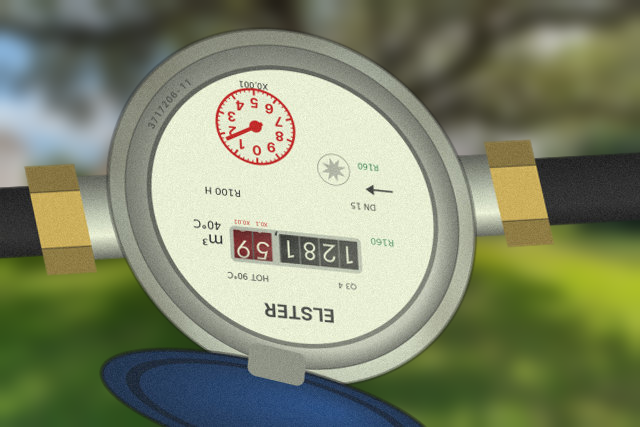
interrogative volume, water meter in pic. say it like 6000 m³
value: 1281.591 m³
